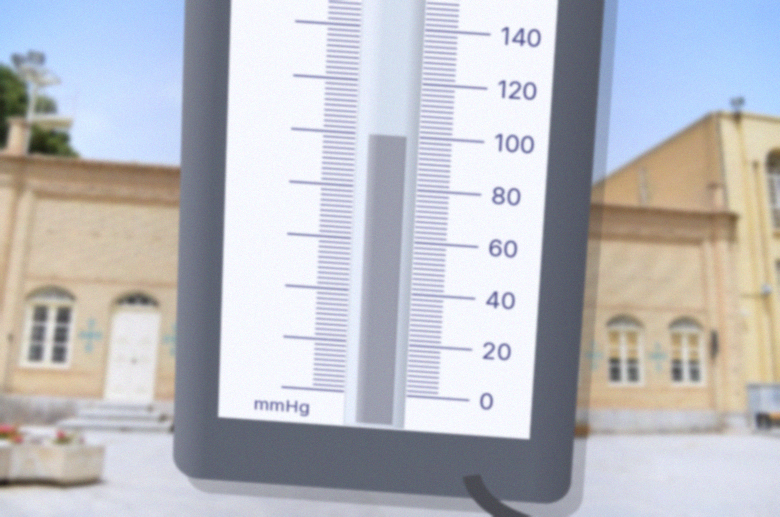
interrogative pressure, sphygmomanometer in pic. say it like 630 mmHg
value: 100 mmHg
